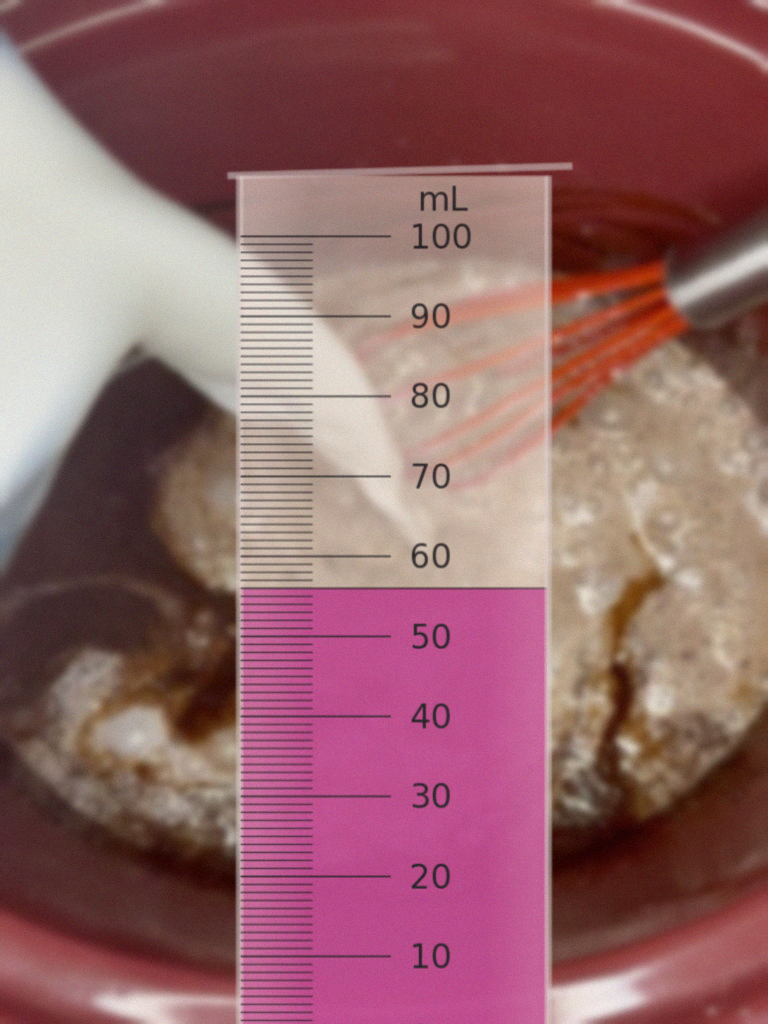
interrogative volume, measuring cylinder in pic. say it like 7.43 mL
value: 56 mL
